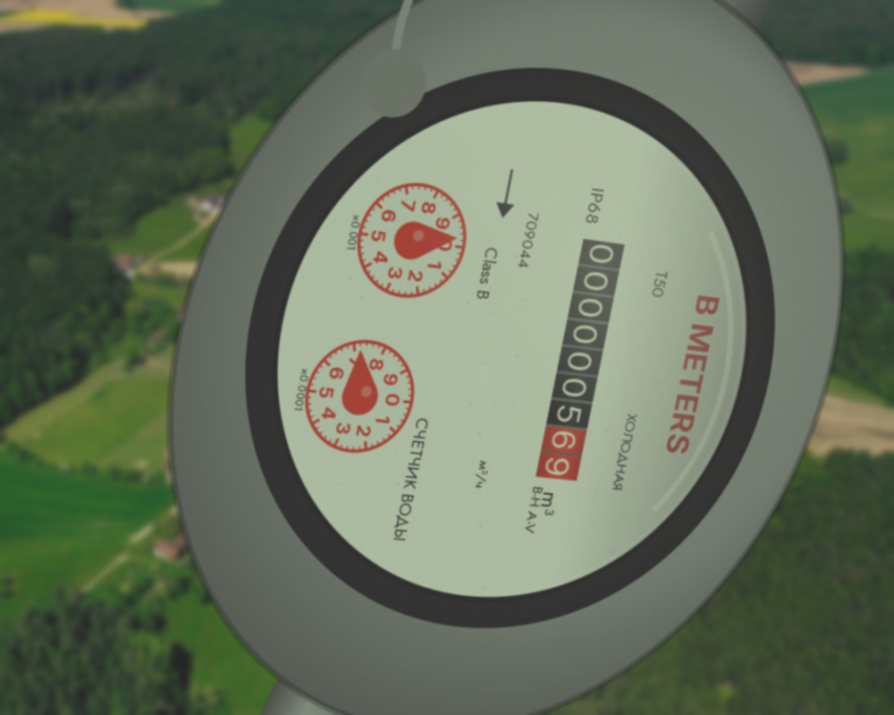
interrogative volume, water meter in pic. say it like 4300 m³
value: 5.6897 m³
